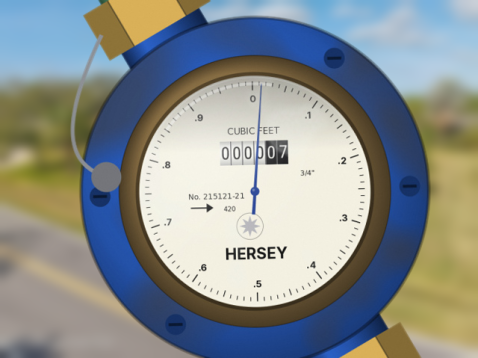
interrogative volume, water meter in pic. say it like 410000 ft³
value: 7.01 ft³
